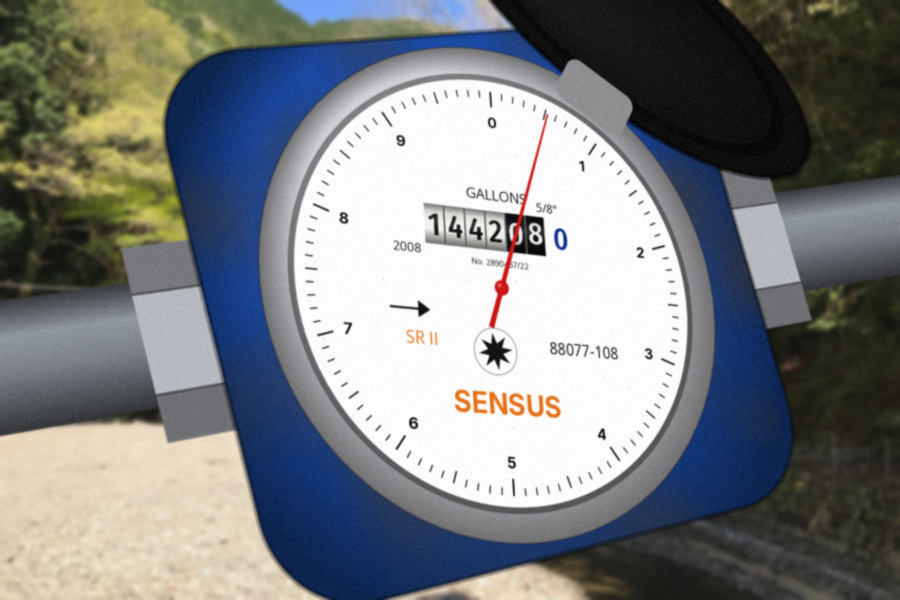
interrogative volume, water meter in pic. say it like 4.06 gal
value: 1442080.5 gal
